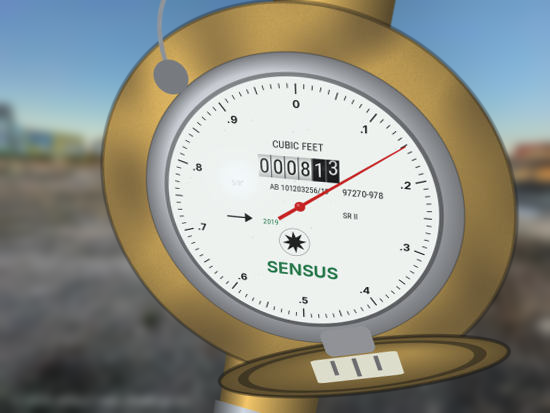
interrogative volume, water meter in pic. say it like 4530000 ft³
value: 813.15 ft³
